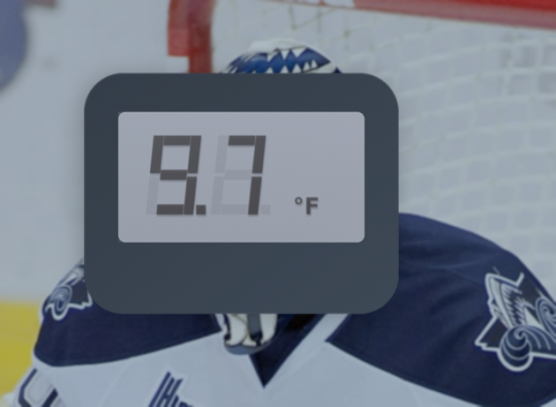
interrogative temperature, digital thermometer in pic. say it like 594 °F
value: 9.7 °F
